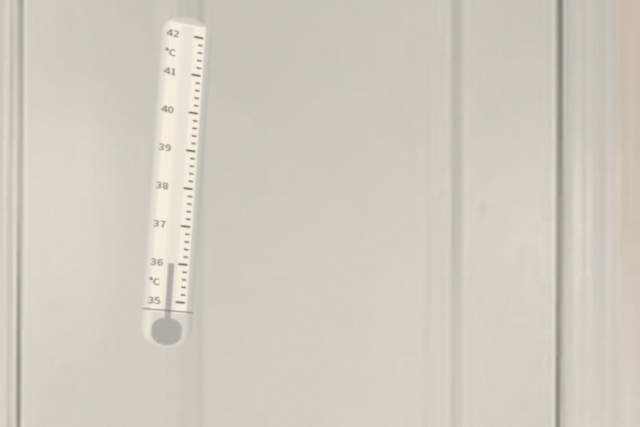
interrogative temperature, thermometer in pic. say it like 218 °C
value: 36 °C
